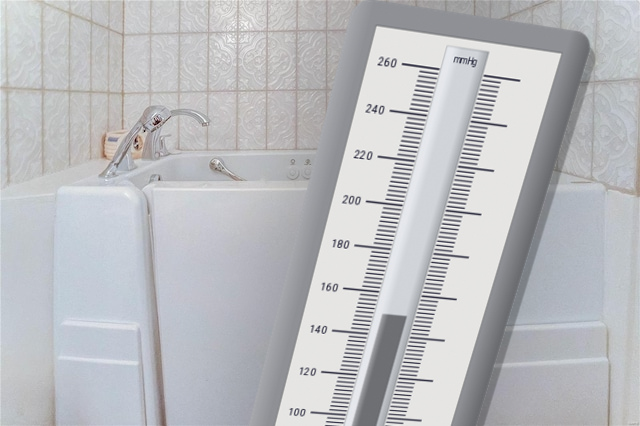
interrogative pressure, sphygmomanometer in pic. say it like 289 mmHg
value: 150 mmHg
